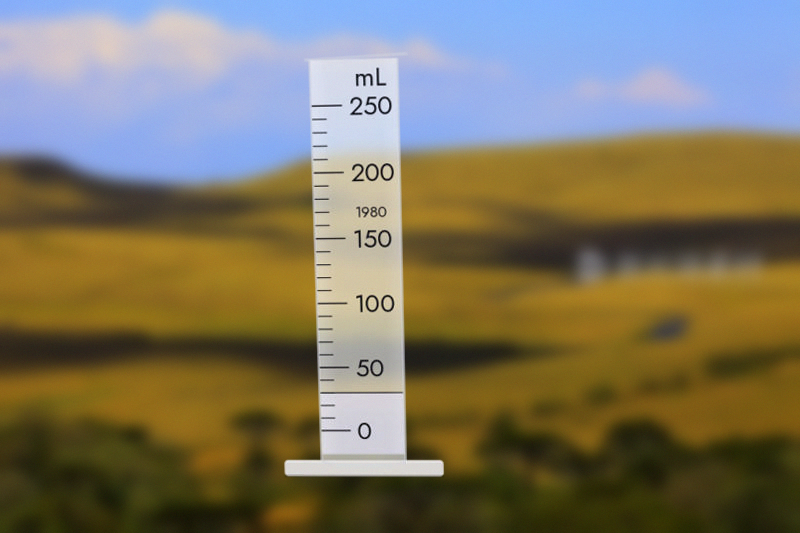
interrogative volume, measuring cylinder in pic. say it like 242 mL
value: 30 mL
